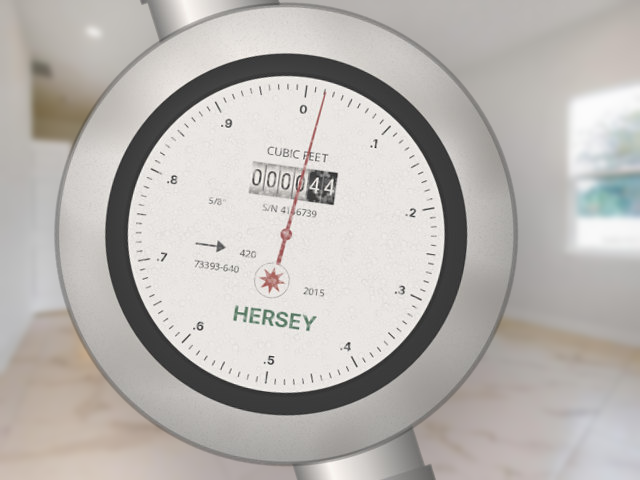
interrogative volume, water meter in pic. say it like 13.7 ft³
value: 44.02 ft³
